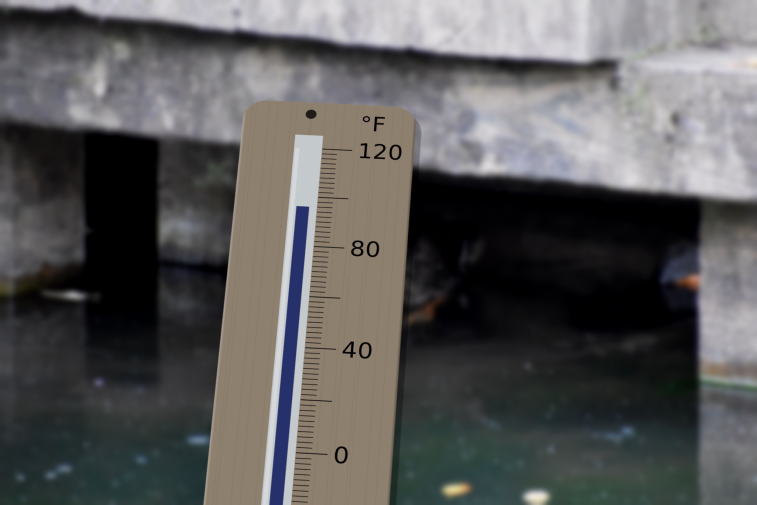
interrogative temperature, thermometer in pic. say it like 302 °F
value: 96 °F
